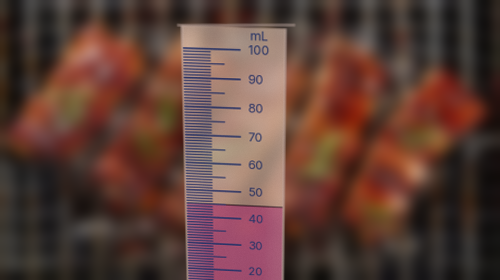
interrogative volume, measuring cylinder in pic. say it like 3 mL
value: 45 mL
